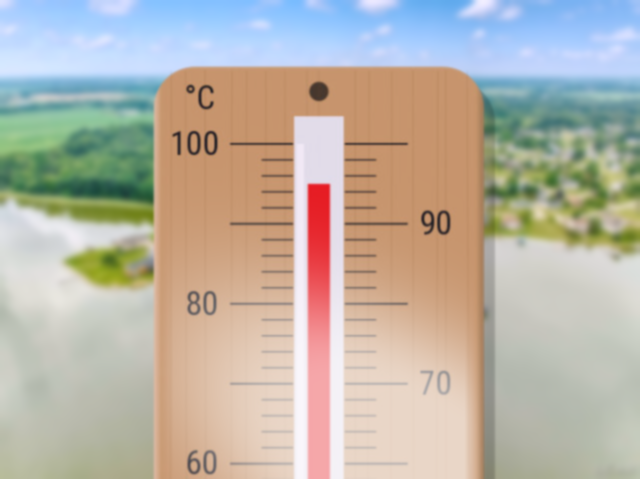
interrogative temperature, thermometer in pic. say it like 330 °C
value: 95 °C
